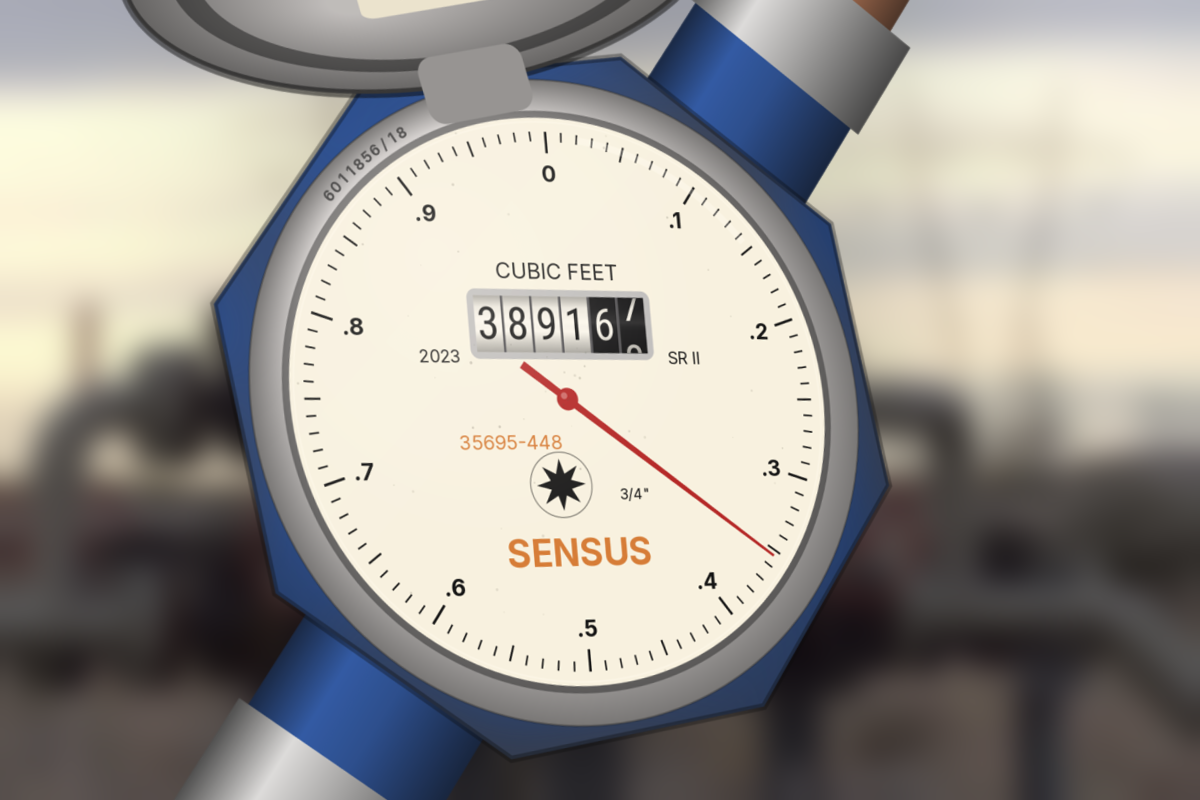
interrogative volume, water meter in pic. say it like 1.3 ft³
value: 389167.35 ft³
